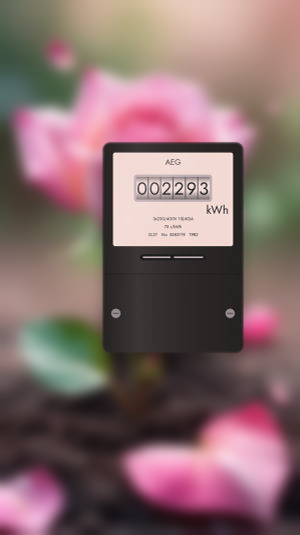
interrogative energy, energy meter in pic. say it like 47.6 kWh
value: 2293 kWh
